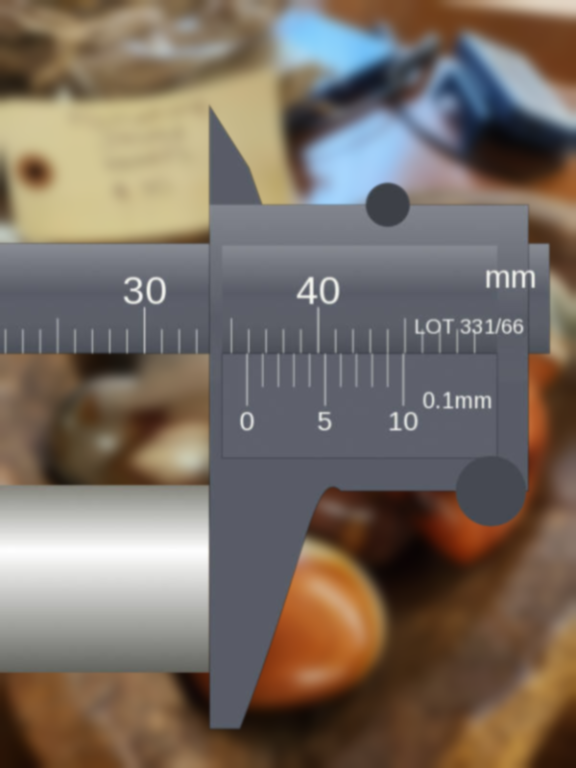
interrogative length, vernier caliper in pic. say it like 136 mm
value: 35.9 mm
